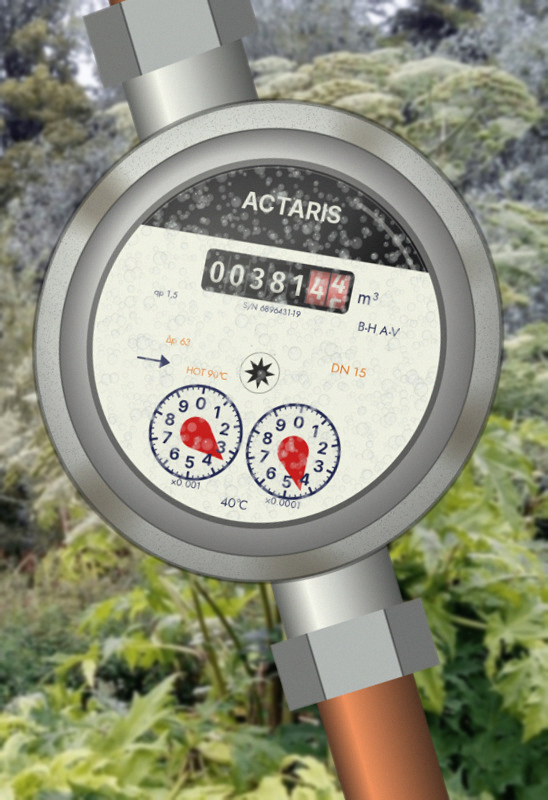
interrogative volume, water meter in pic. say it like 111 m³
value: 381.4434 m³
